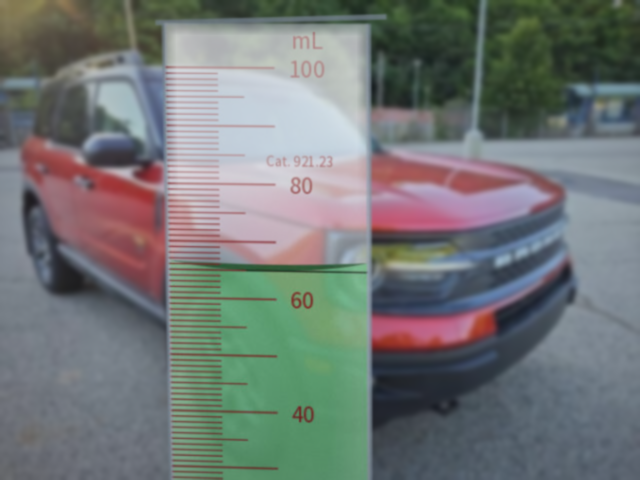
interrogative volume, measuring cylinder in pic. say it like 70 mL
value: 65 mL
